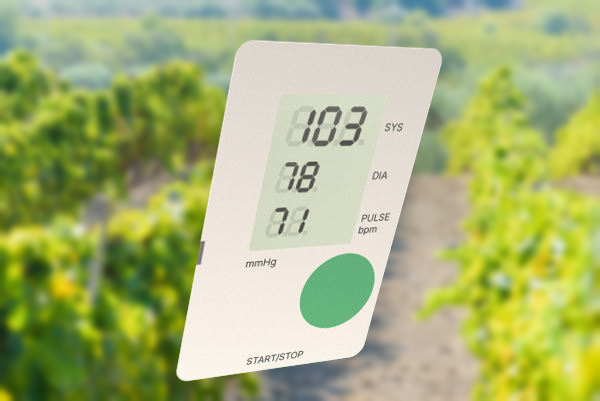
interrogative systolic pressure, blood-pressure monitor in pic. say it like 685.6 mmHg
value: 103 mmHg
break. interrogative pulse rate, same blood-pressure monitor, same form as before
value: 71 bpm
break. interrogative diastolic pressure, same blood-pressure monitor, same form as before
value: 78 mmHg
